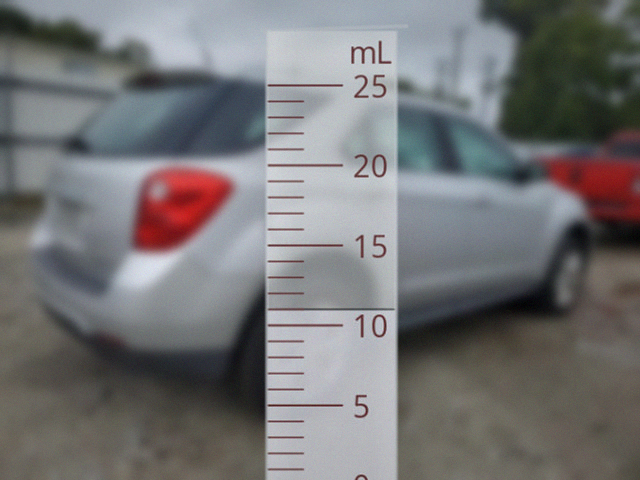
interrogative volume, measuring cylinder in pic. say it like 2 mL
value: 11 mL
